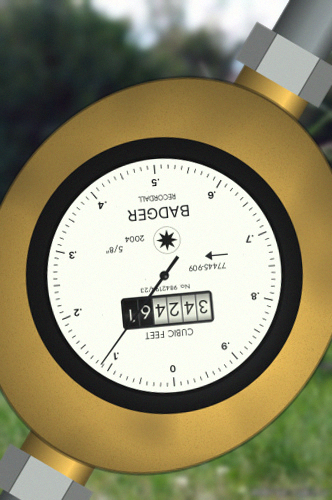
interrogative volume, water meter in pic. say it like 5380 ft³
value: 342461.11 ft³
